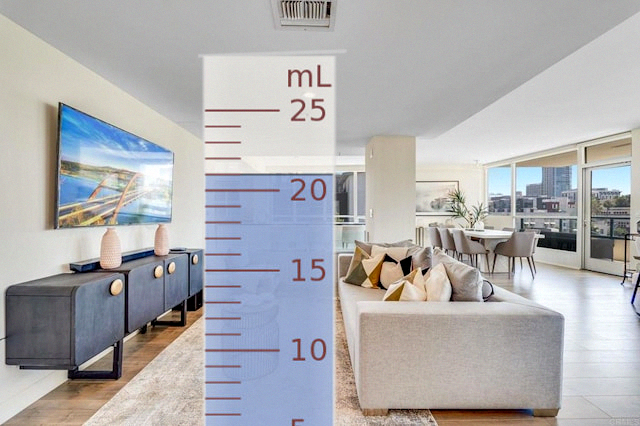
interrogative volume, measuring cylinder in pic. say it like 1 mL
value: 21 mL
